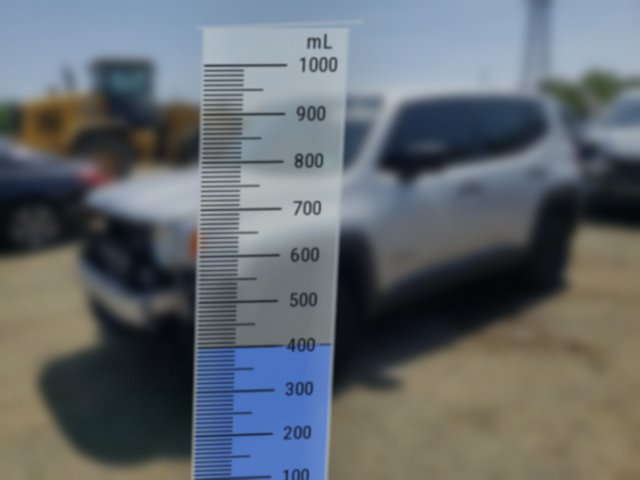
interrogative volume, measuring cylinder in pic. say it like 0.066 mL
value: 400 mL
